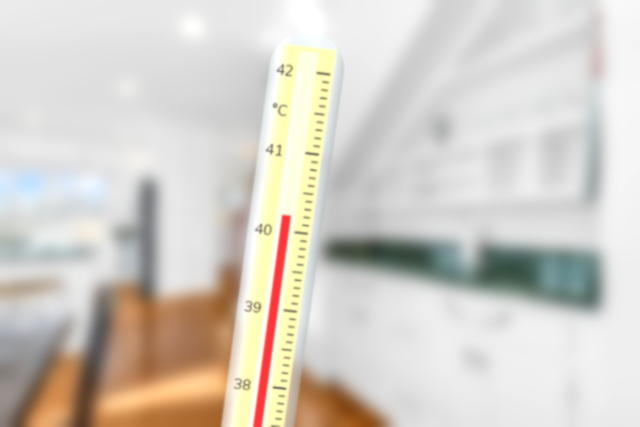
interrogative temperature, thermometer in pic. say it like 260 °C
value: 40.2 °C
